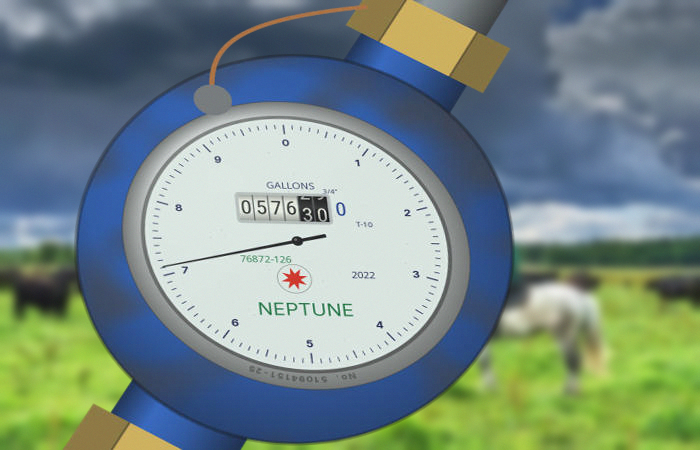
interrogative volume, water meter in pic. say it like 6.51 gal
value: 576297.1 gal
